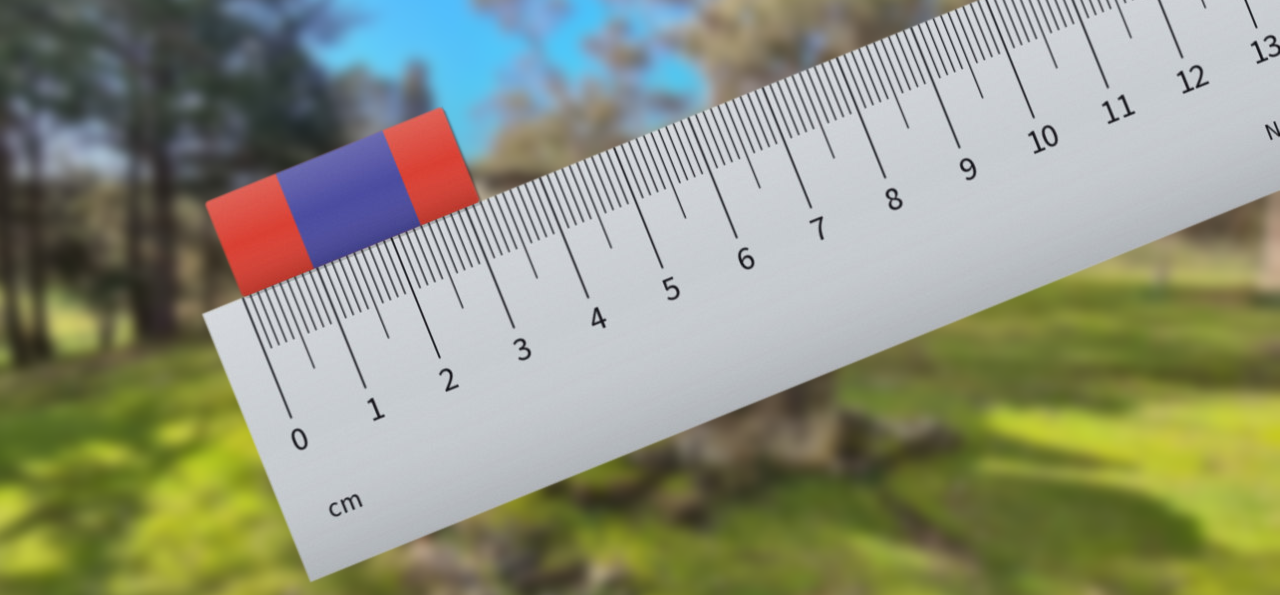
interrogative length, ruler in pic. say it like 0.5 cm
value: 3.2 cm
